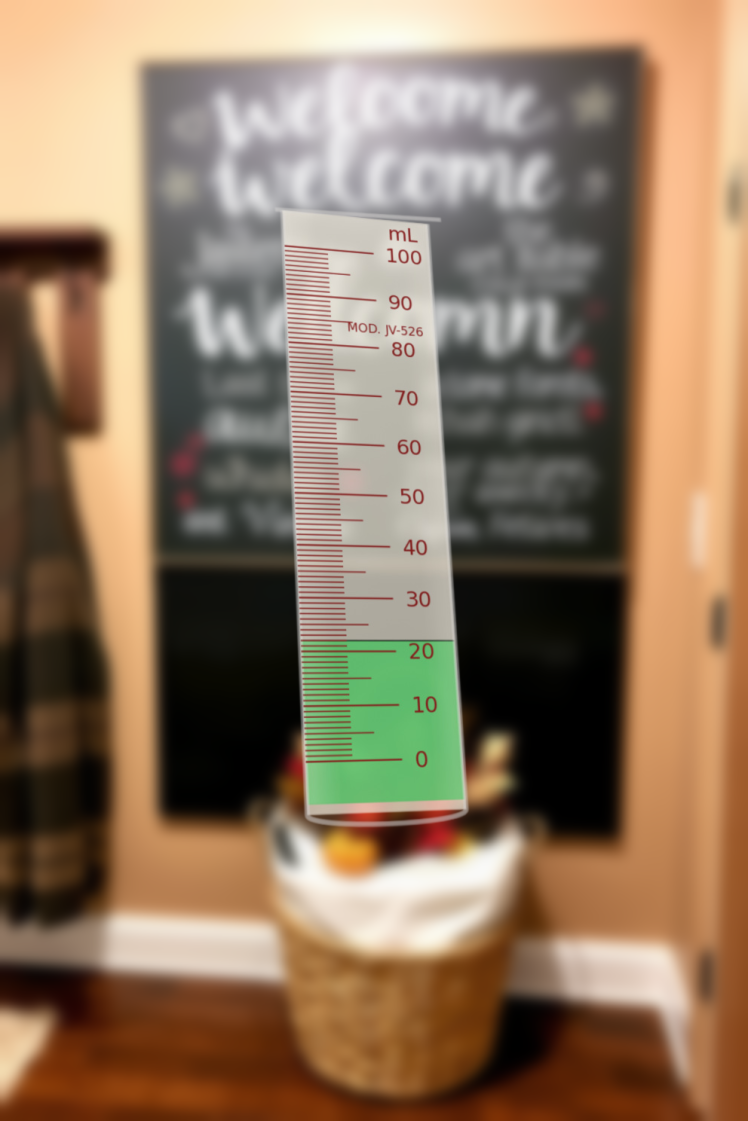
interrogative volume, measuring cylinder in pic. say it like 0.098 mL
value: 22 mL
